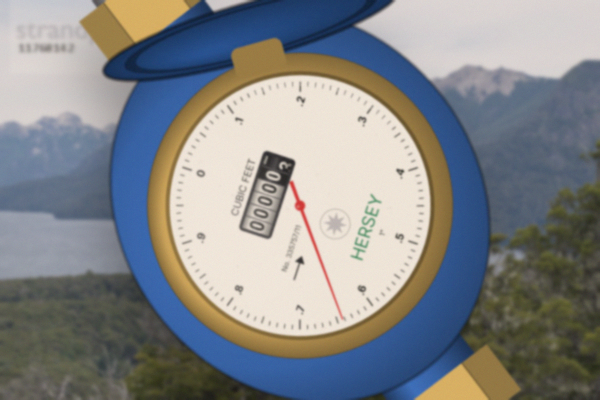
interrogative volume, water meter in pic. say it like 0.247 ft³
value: 2.64 ft³
